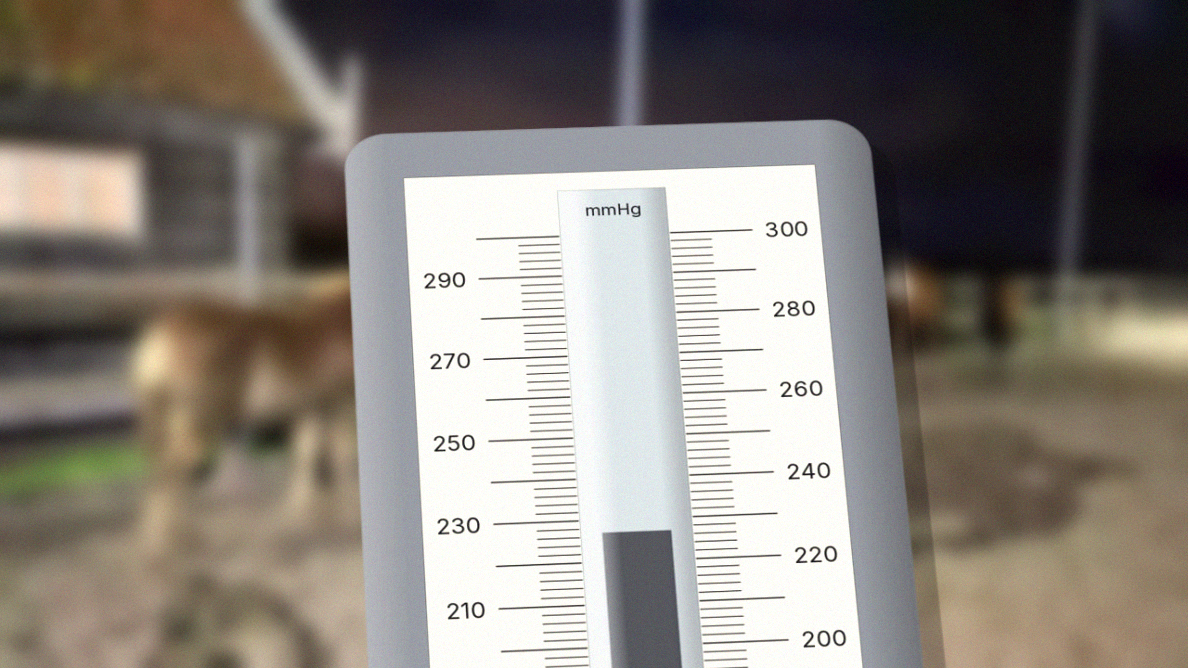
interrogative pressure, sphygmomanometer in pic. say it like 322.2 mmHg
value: 227 mmHg
